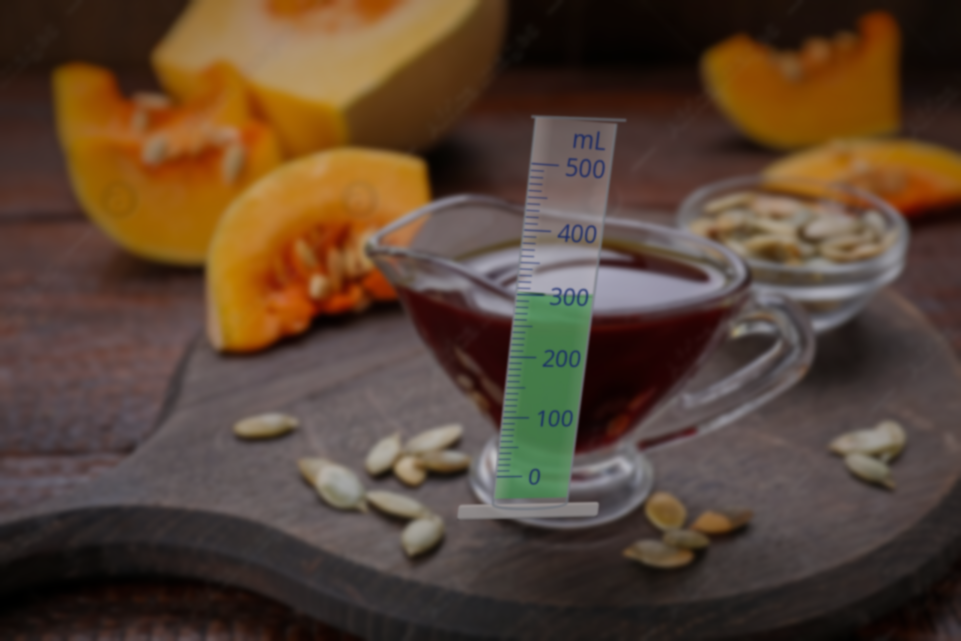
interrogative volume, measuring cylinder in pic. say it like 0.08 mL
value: 300 mL
